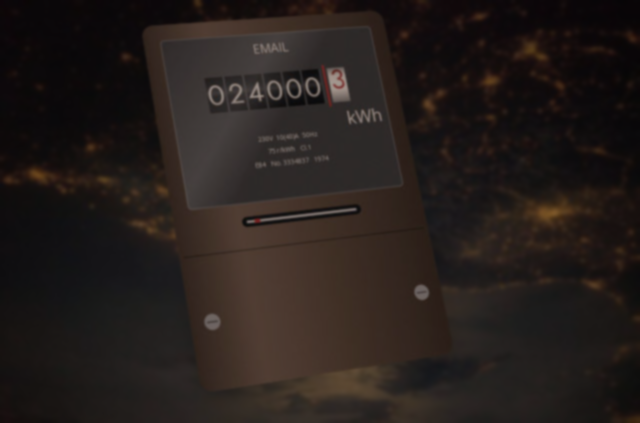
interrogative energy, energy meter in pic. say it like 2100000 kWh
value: 24000.3 kWh
